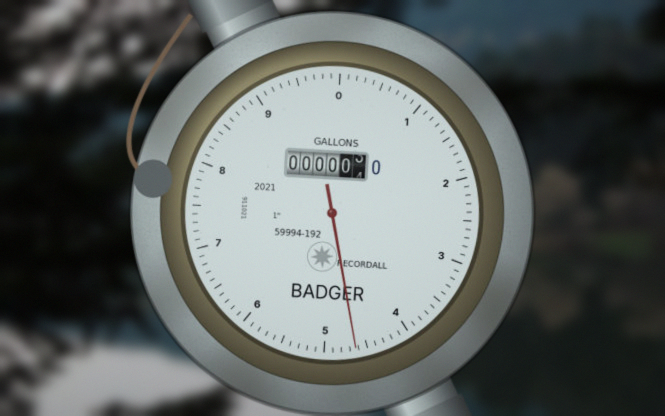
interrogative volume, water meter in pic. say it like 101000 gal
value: 34.6 gal
